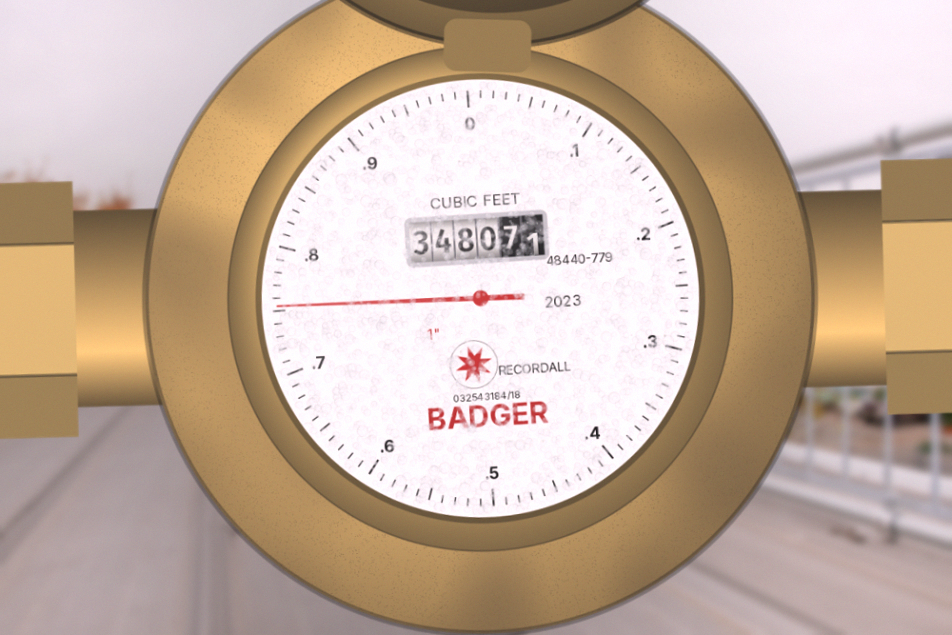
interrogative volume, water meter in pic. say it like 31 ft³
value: 348070.75 ft³
